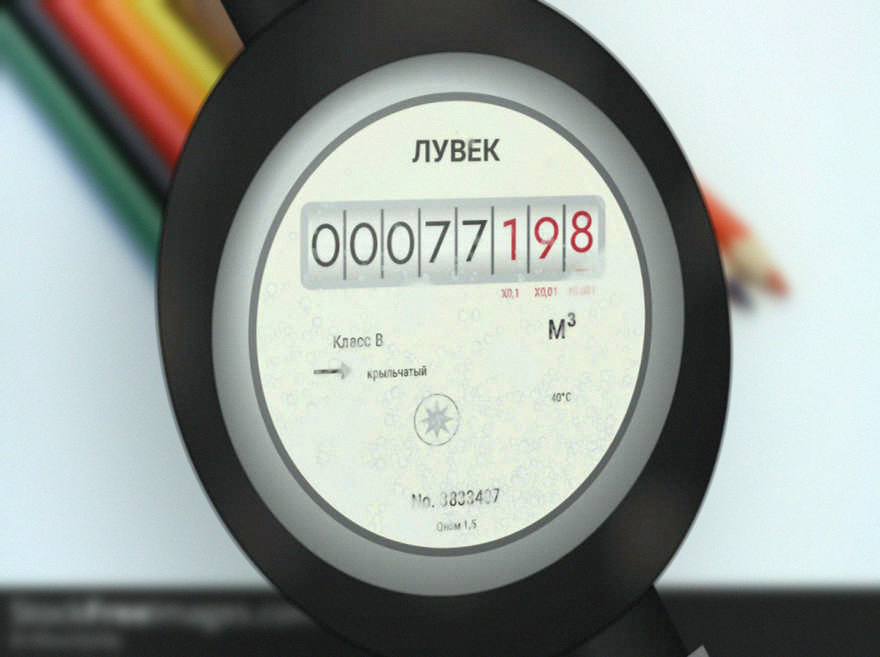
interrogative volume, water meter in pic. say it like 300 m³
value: 77.198 m³
